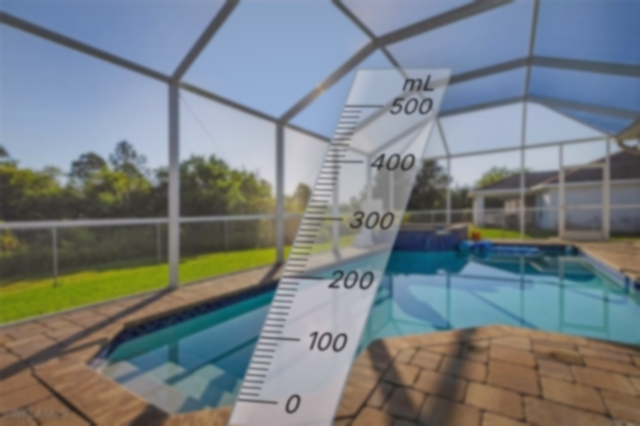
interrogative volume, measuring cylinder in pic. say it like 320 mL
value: 200 mL
